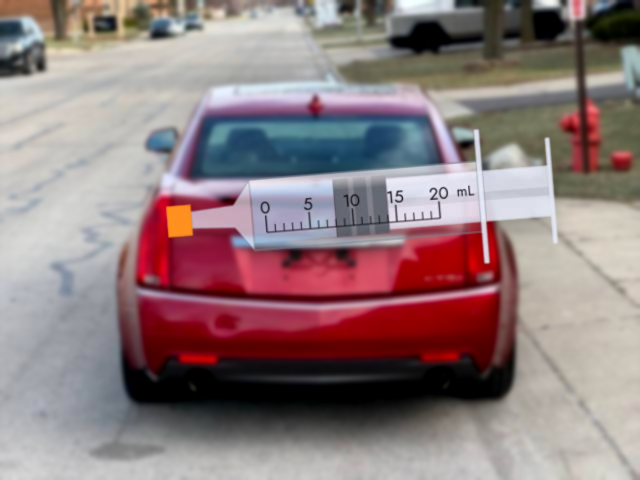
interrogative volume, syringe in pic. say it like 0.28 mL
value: 8 mL
